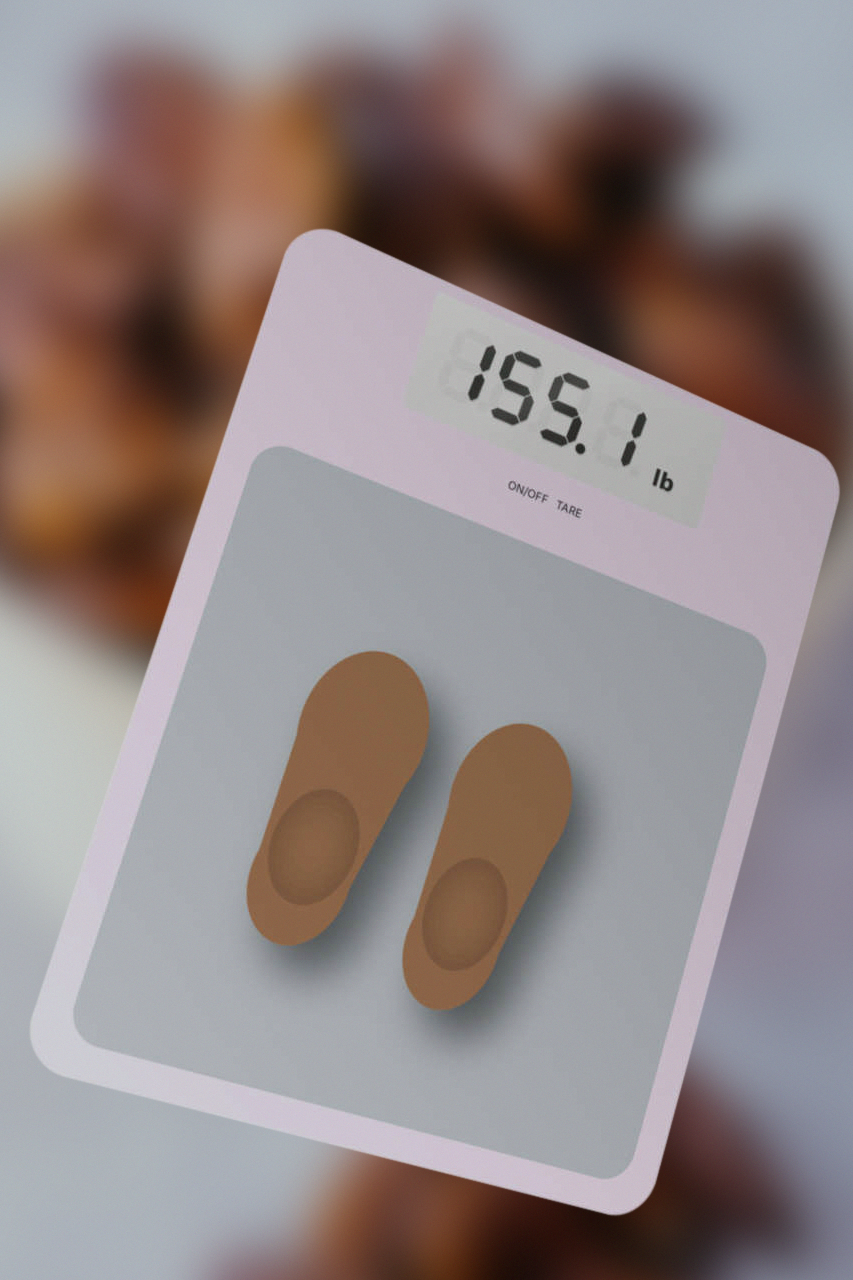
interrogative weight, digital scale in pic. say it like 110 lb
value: 155.1 lb
